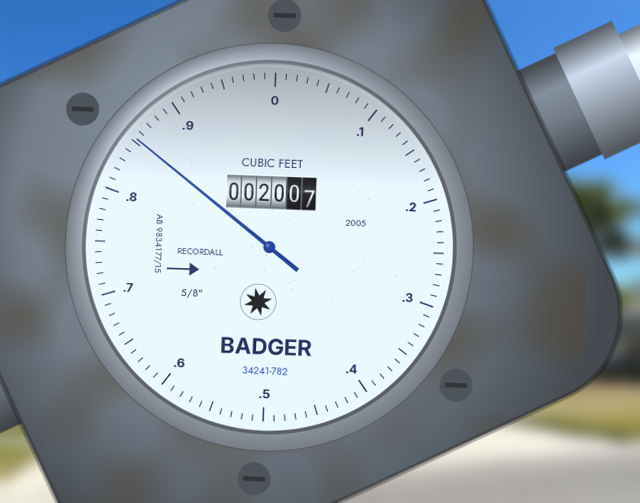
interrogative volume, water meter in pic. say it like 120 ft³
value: 2006.85 ft³
